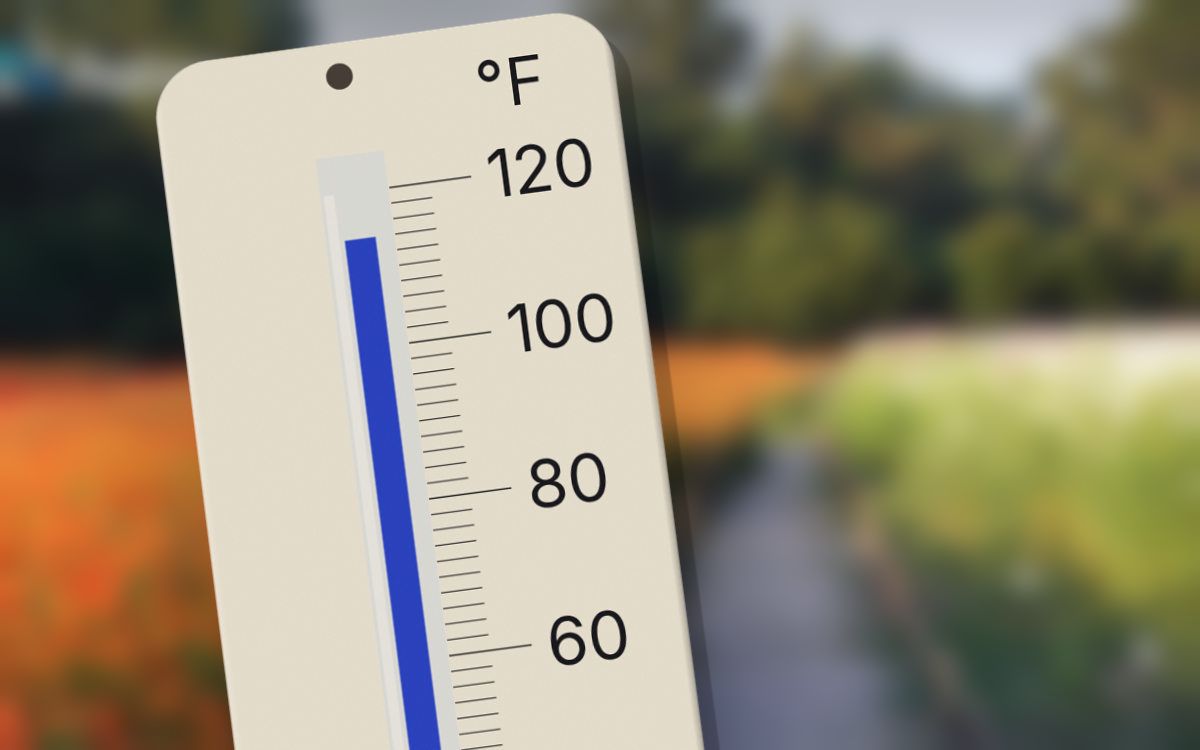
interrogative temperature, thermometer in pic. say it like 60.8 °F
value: 114 °F
